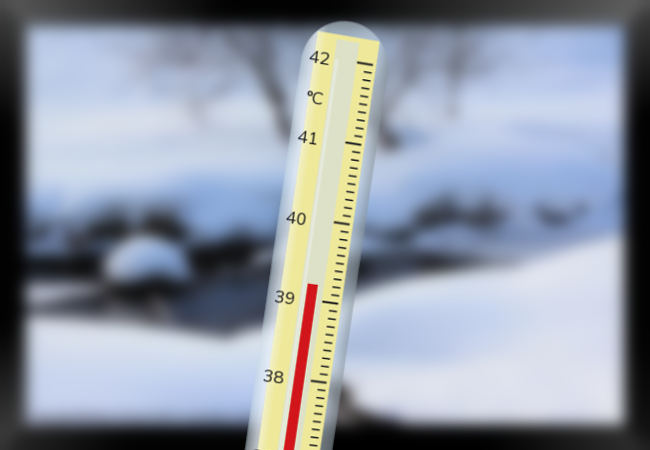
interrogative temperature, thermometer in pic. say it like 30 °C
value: 39.2 °C
